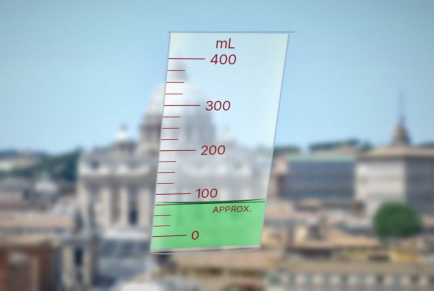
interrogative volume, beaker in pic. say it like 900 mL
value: 75 mL
